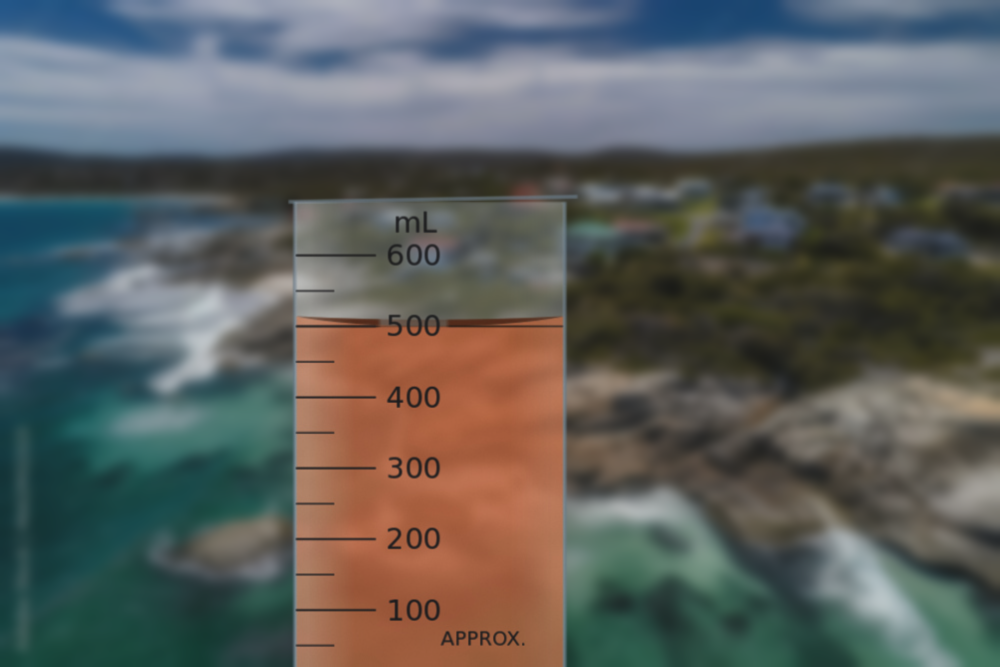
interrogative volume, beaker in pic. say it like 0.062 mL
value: 500 mL
